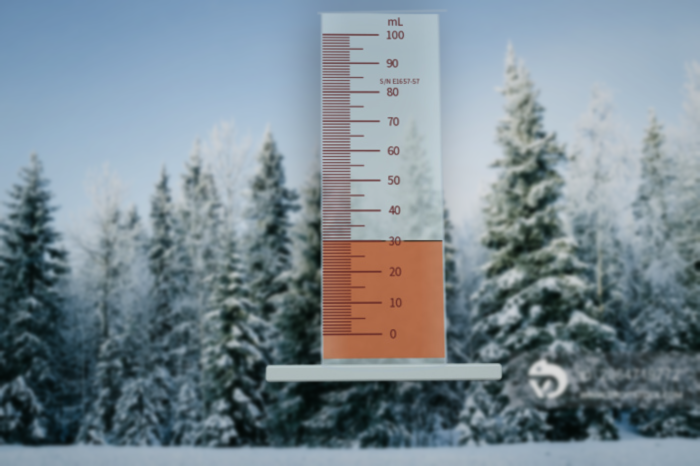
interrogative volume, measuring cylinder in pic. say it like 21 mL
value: 30 mL
